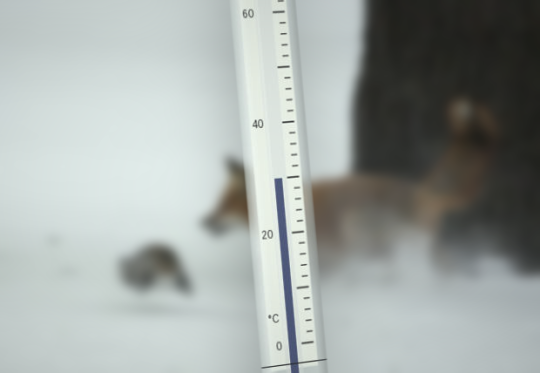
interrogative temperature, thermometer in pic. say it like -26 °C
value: 30 °C
